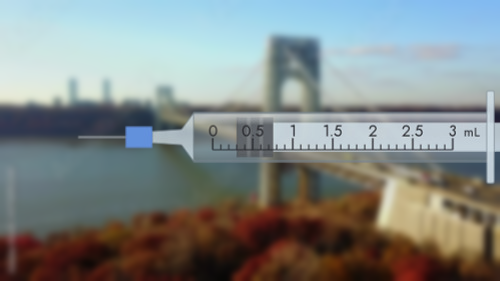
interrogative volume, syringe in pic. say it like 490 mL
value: 0.3 mL
